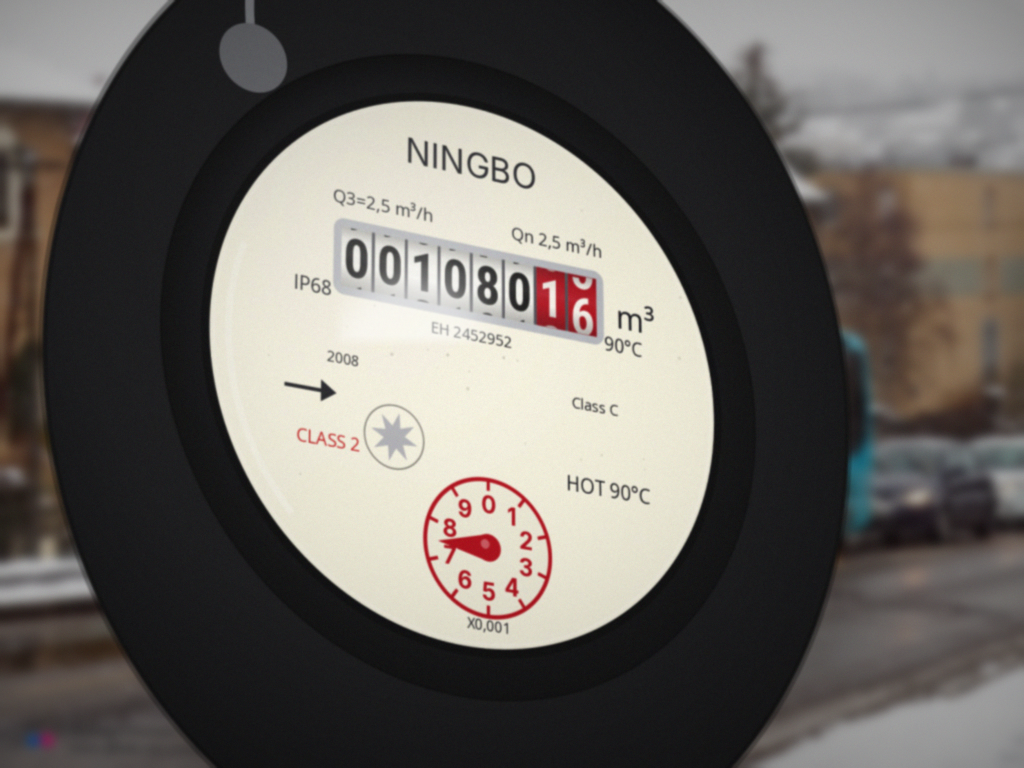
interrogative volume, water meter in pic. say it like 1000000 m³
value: 1080.157 m³
